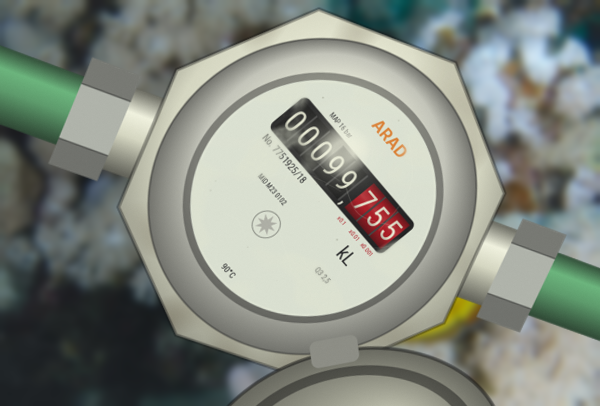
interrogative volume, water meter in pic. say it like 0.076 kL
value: 99.755 kL
